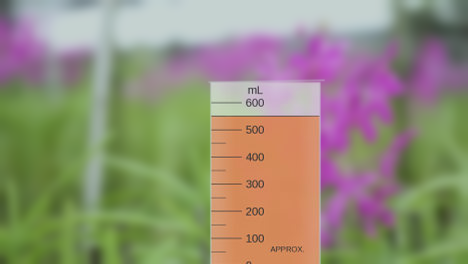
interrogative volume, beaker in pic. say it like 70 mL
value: 550 mL
